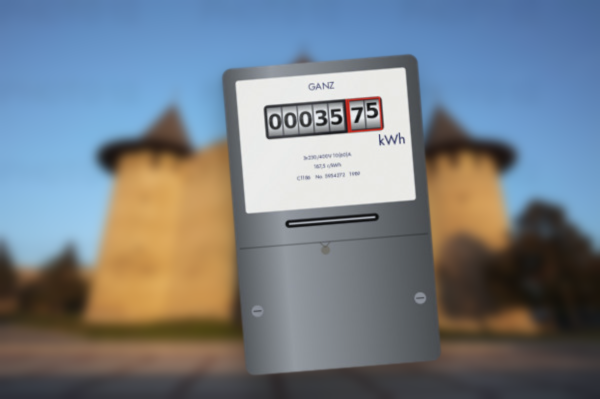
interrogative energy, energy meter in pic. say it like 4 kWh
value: 35.75 kWh
